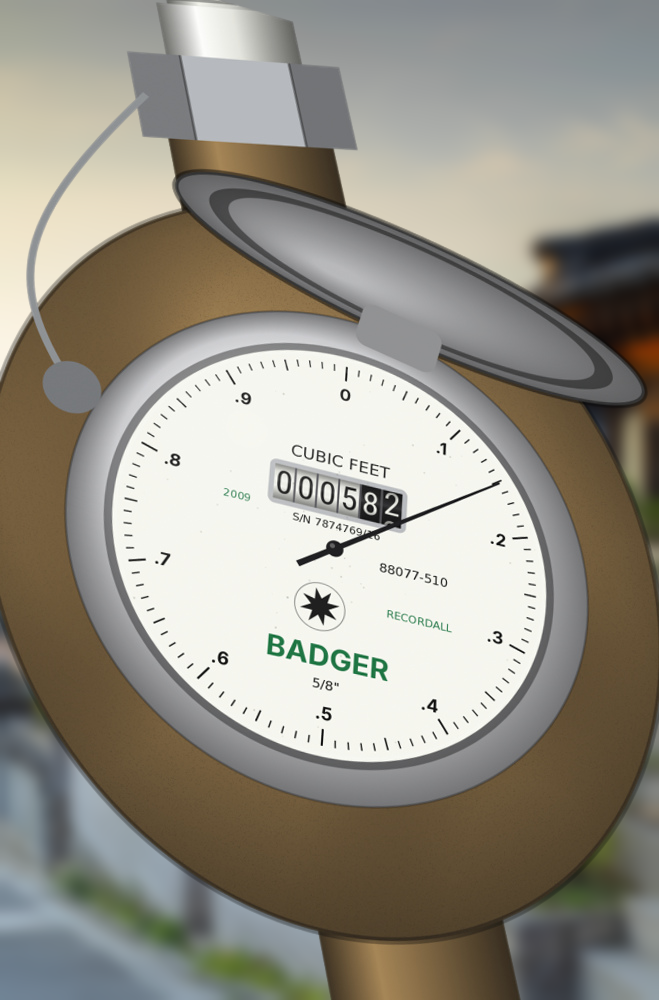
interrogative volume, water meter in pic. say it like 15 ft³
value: 582.15 ft³
